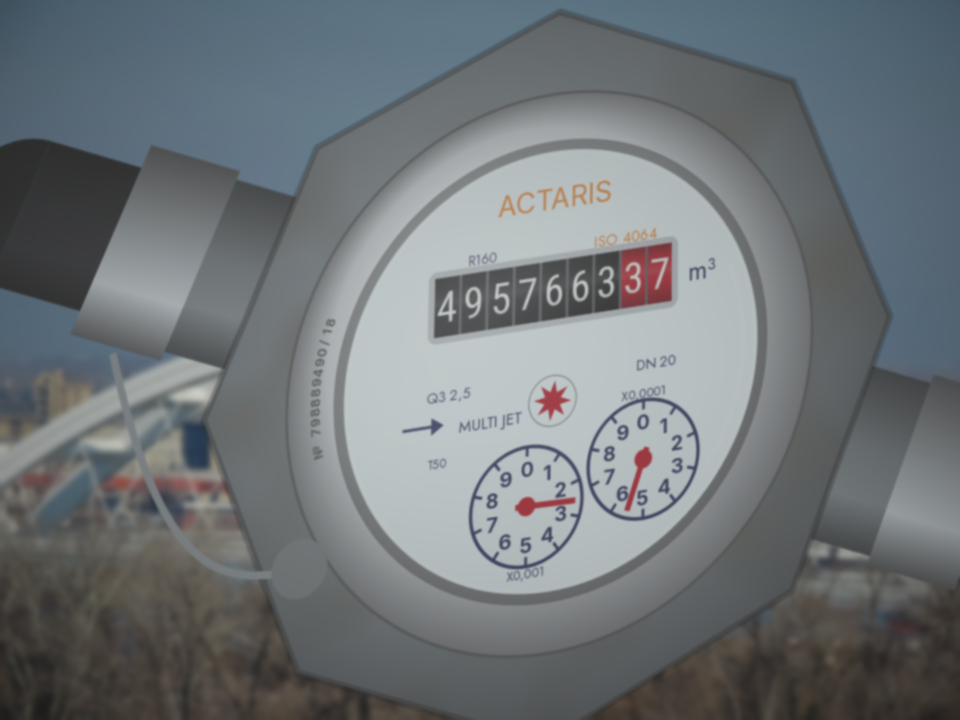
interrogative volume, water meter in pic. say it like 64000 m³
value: 4957663.3725 m³
